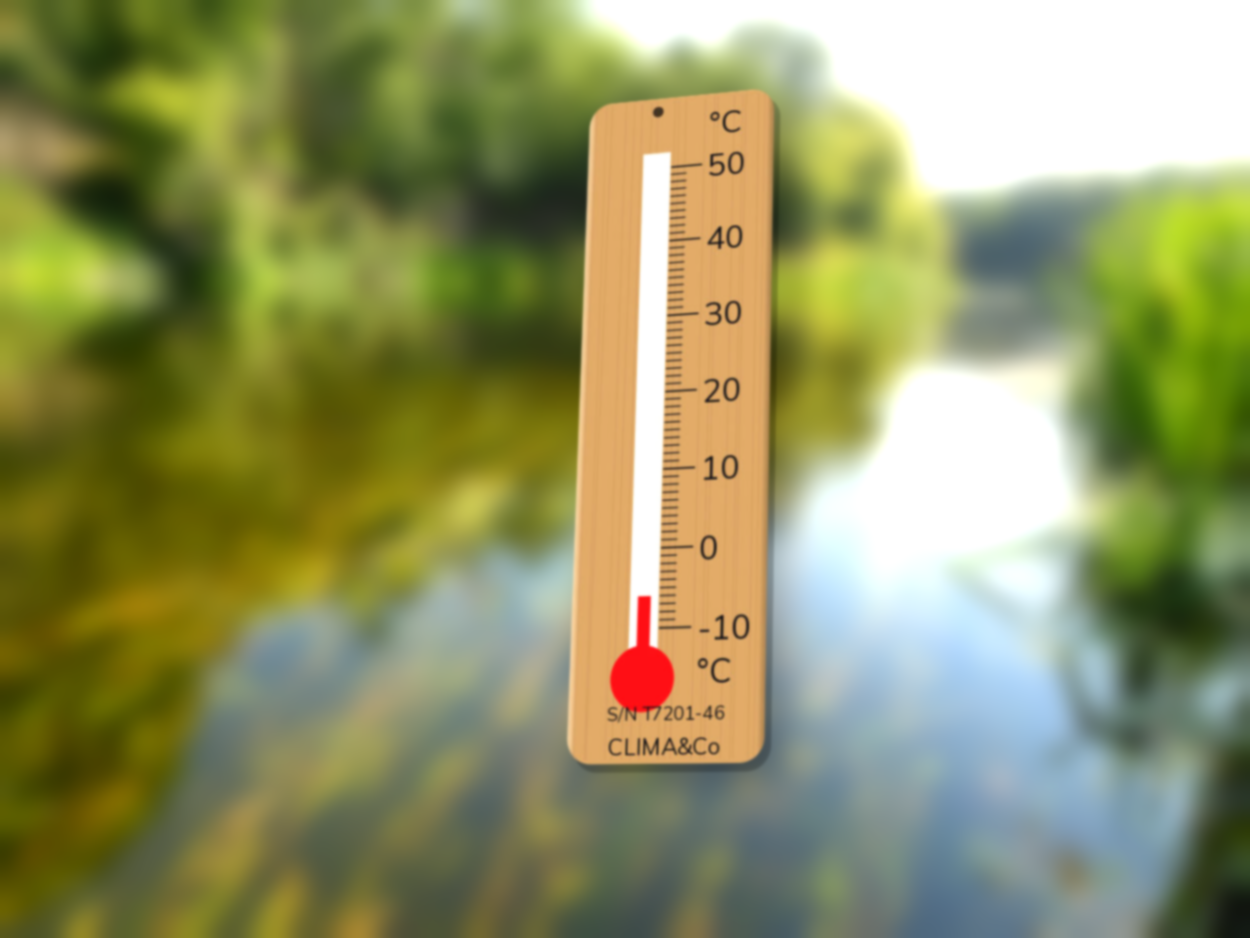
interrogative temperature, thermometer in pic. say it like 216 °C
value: -6 °C
